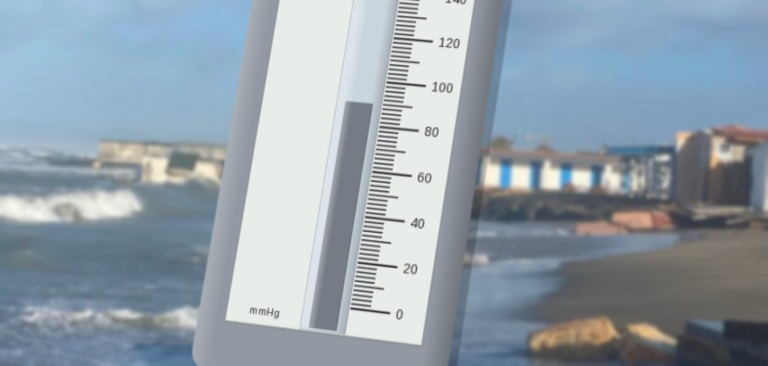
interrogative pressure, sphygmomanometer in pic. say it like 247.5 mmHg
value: 90 mmHg
